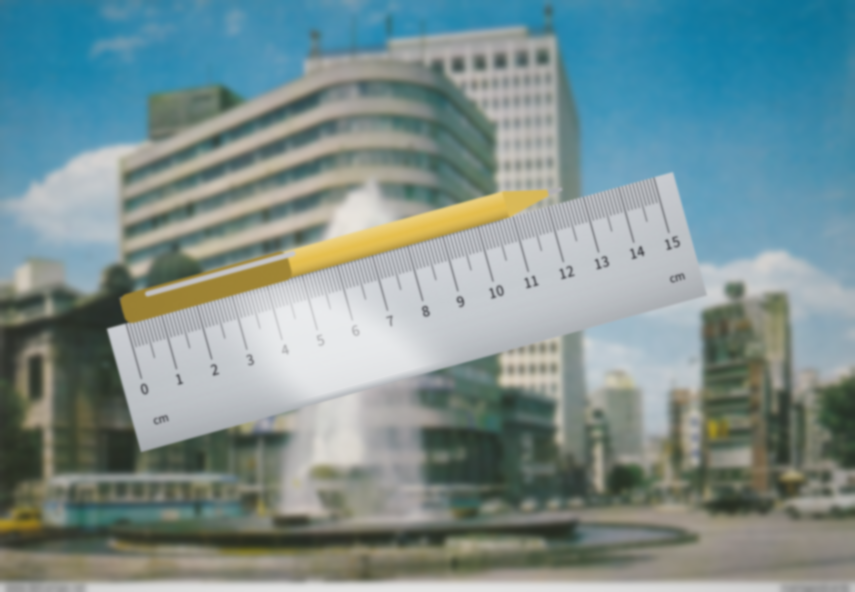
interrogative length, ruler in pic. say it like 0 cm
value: 12.5 cm
